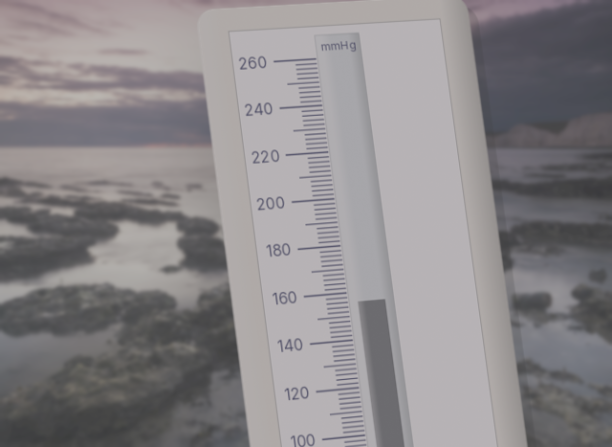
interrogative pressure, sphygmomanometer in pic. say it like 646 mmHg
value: 156 mmHg
